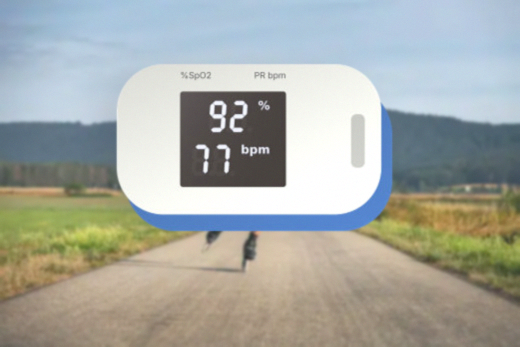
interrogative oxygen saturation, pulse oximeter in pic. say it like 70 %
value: 92 %
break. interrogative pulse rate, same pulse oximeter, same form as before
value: 77 bpm
